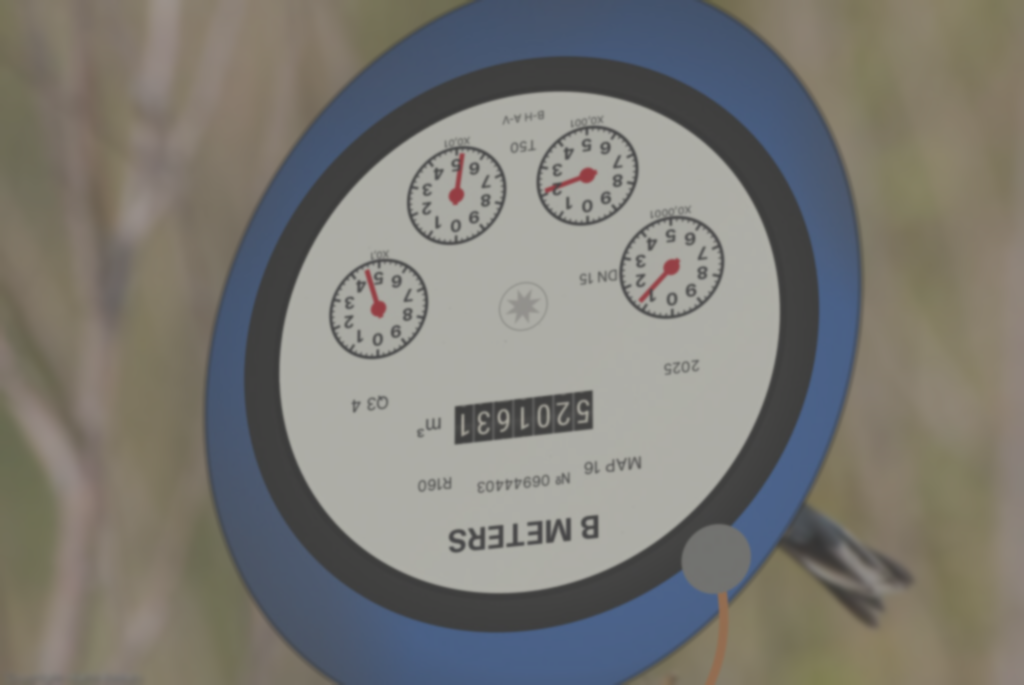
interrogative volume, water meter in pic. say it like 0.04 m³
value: 5201631.4521 m³
